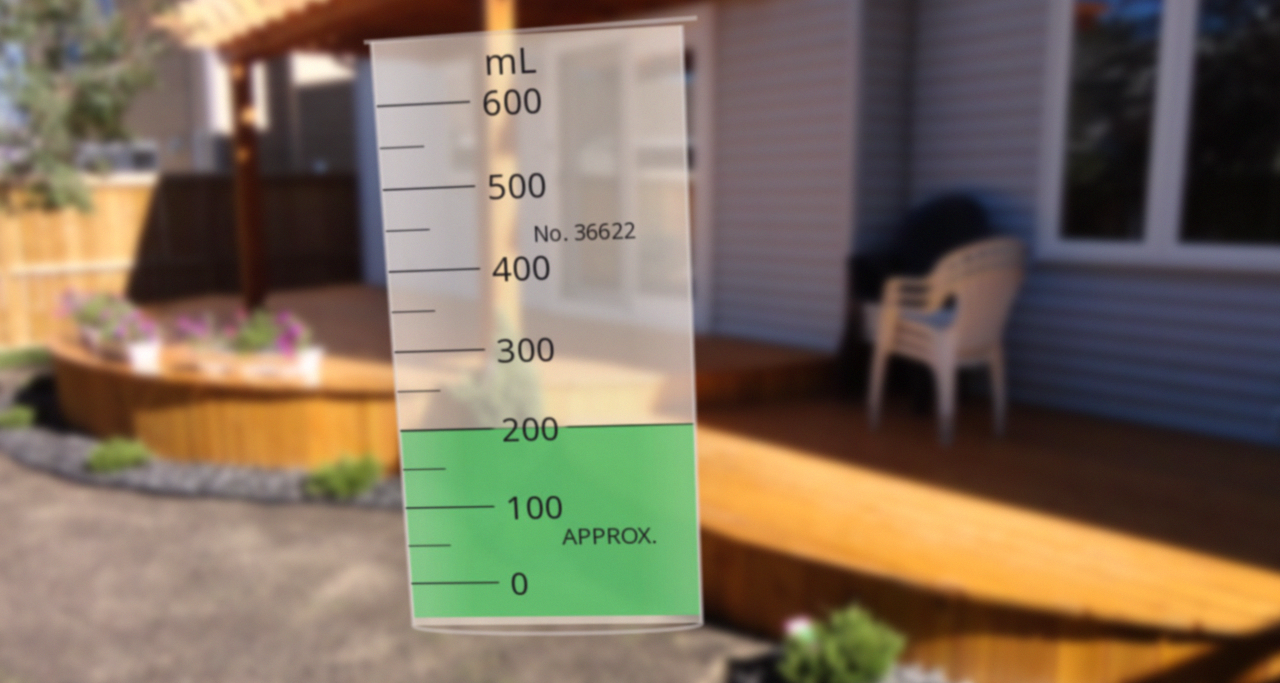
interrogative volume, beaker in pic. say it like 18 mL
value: 200 mL
